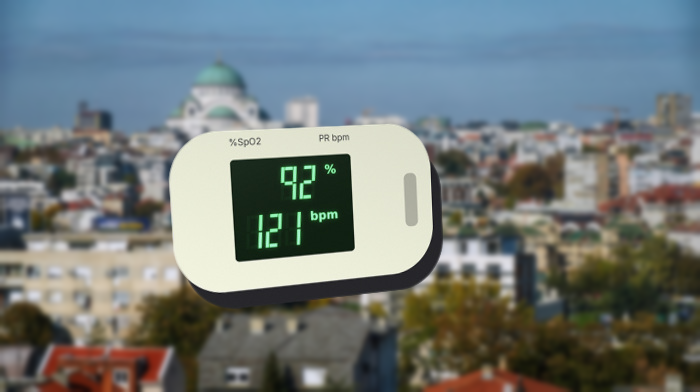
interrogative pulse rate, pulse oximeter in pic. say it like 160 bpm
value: 121 bpm
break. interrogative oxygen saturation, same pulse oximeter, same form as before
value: 92 %
